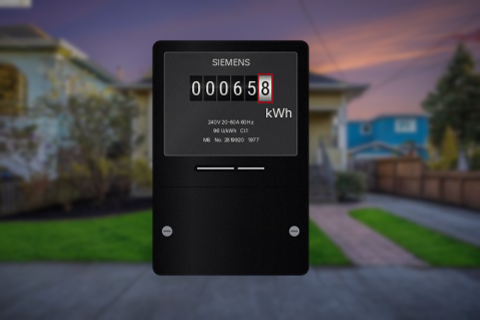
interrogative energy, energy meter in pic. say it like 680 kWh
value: 65.8 kWh
